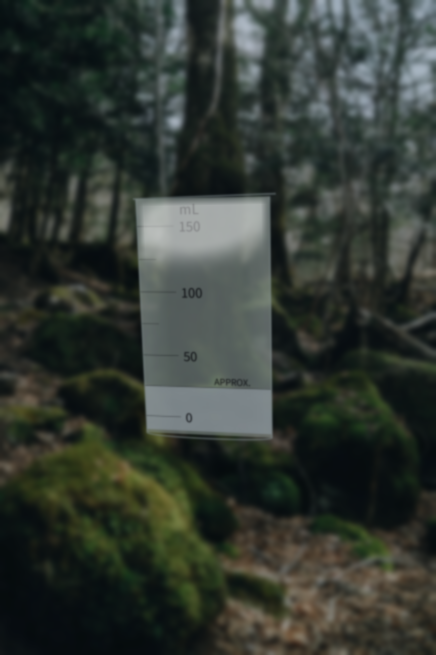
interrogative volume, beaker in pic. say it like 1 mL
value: 25 mL
